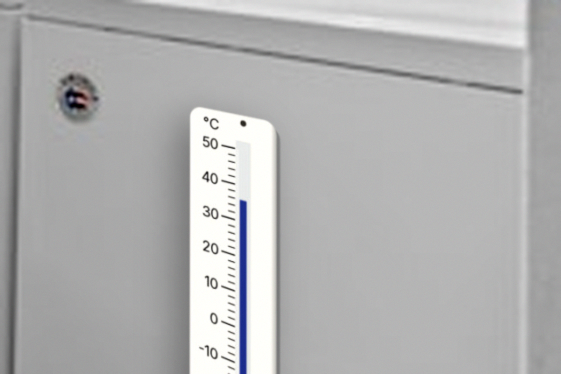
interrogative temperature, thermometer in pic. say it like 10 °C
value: 36 °C
